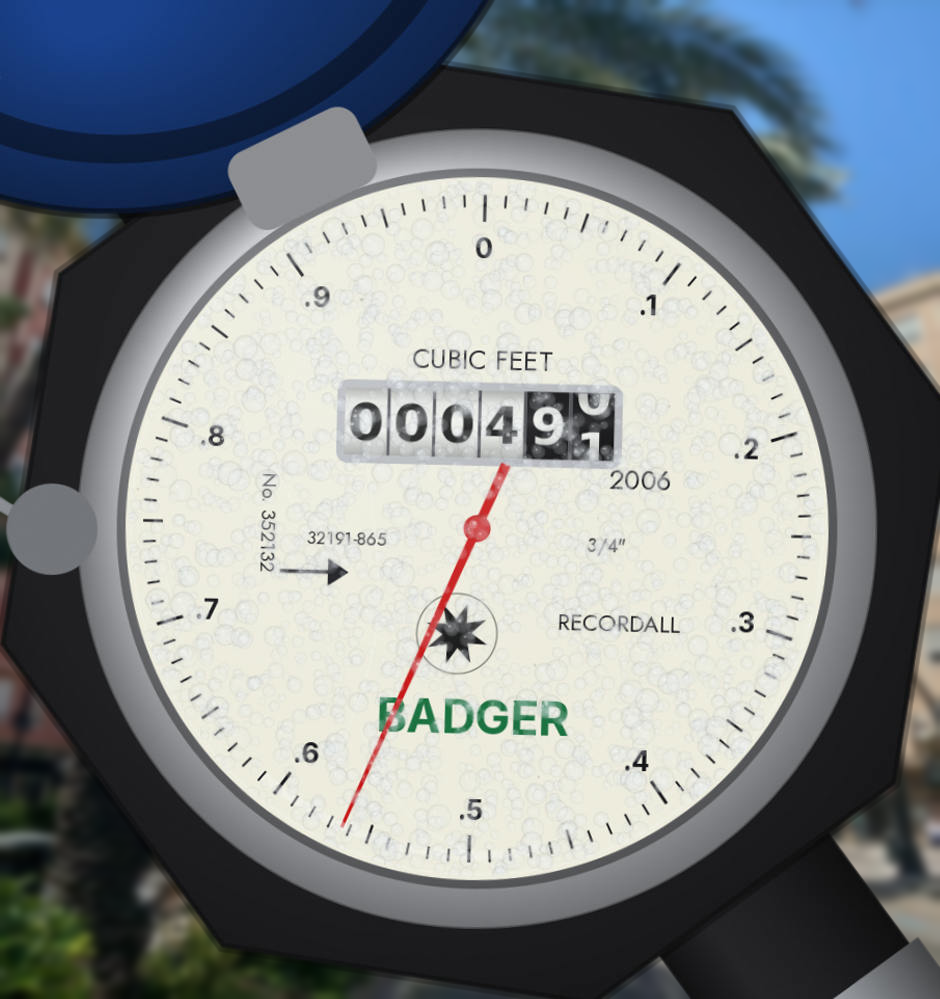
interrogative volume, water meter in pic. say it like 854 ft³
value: 490.56 ft³
